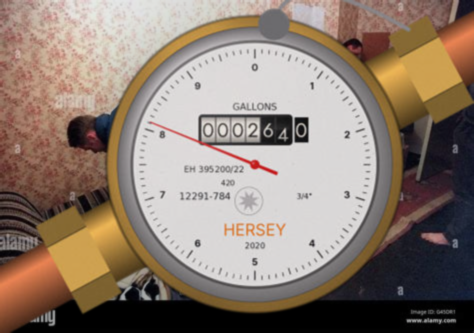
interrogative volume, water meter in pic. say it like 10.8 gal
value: 2638.1 gal
